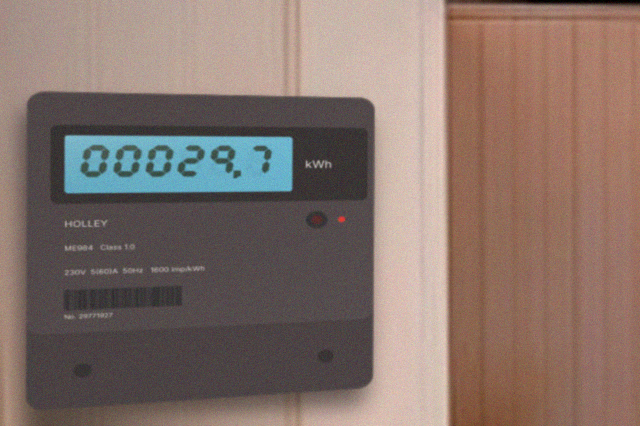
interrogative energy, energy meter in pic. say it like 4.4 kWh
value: 29.7 kWh
